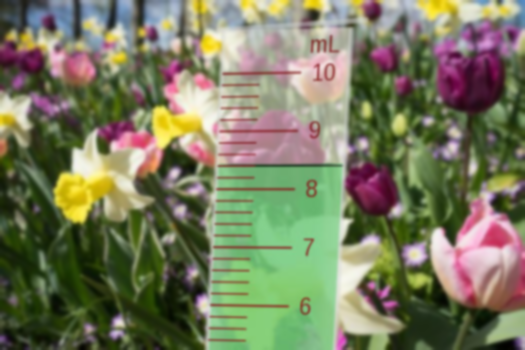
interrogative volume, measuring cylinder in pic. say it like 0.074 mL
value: 8.4 mL
